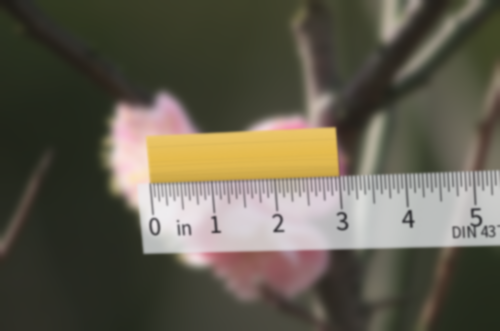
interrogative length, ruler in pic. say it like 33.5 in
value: 3 in
